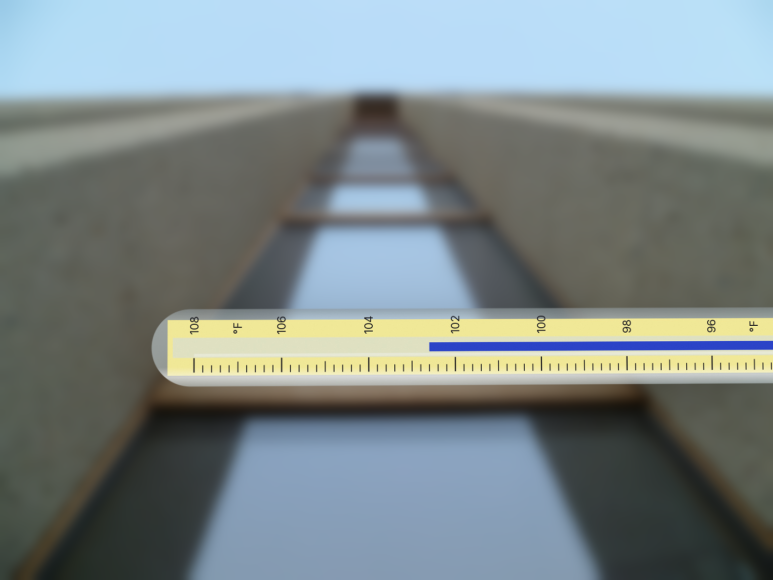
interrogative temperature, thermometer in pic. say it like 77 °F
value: 102.6 °F
